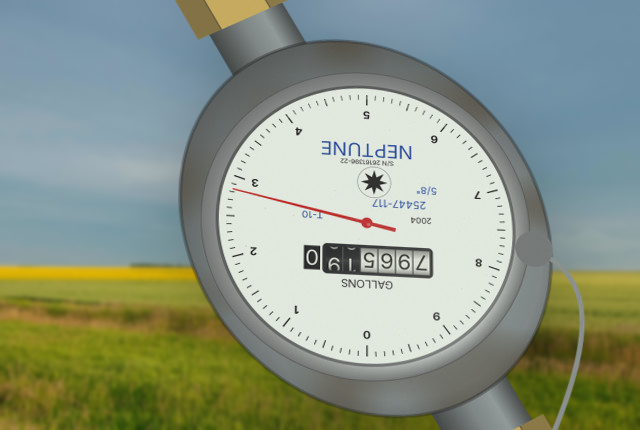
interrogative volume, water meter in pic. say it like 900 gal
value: 7965192.8 gal
